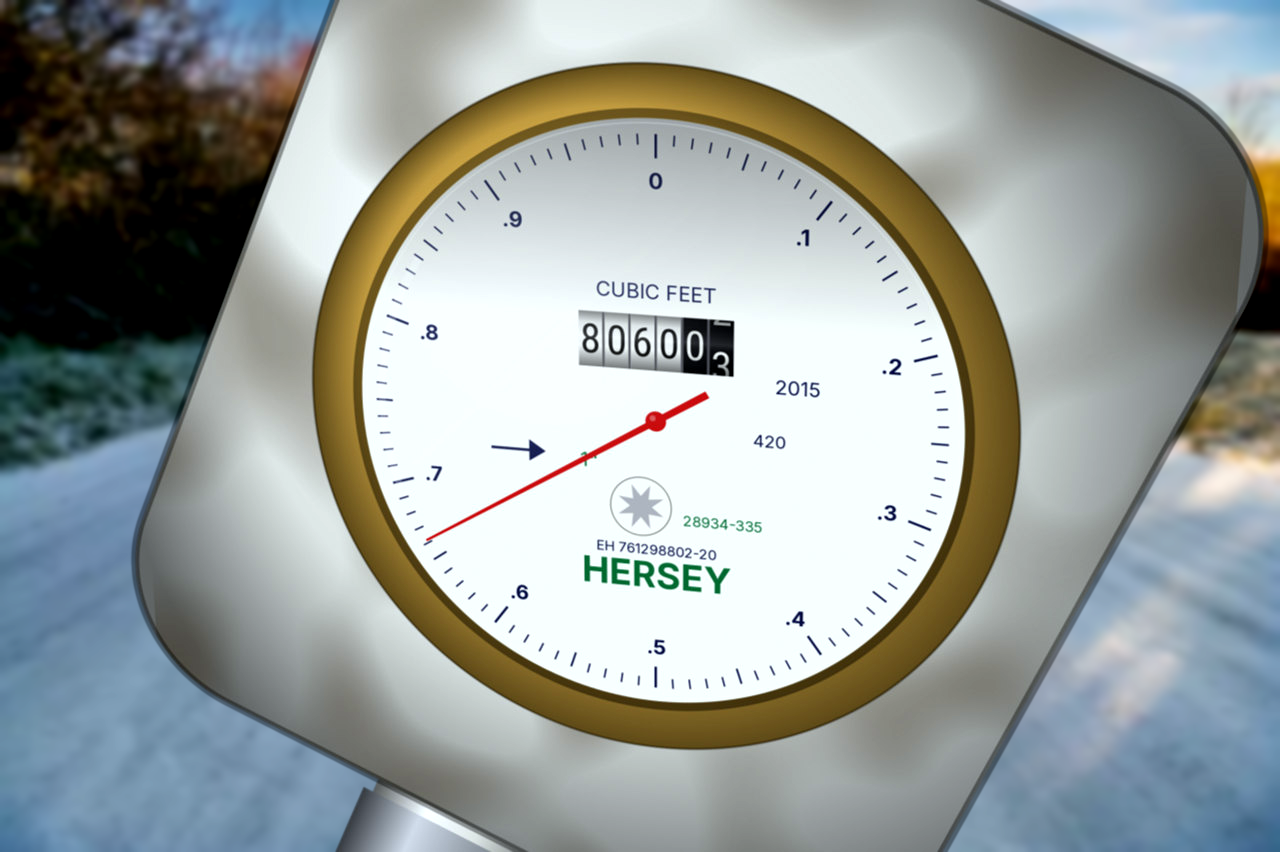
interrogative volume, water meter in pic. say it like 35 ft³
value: 806002.66 ft³
